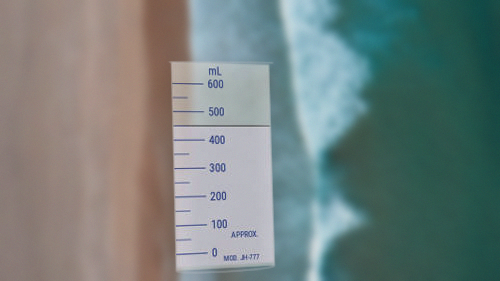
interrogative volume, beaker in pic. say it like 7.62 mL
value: 450 mL
